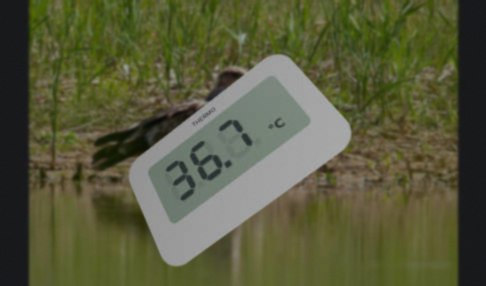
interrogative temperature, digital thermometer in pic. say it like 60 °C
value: 36.7 °C
